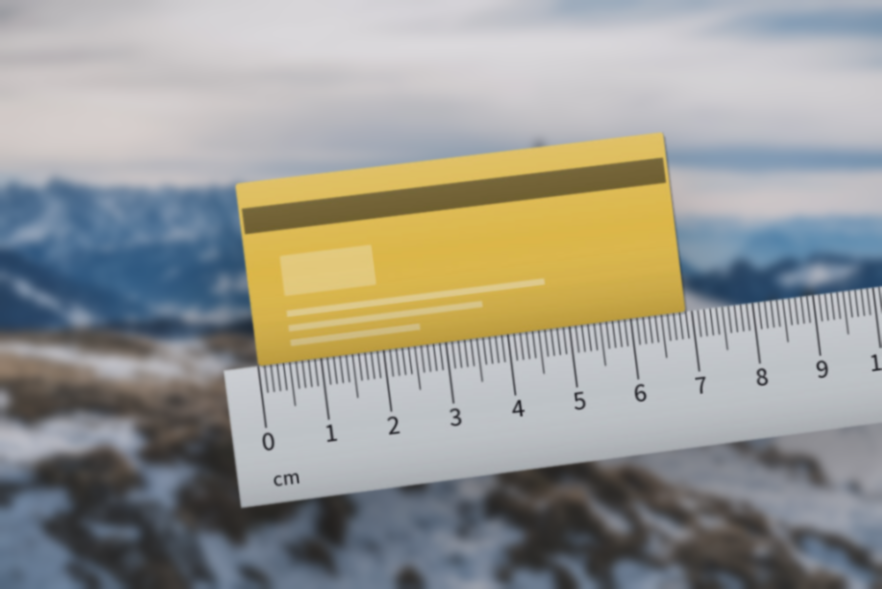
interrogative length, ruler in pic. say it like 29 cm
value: 6.9 cm
